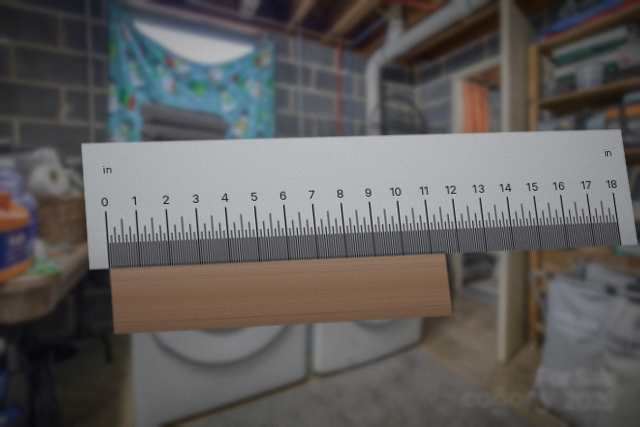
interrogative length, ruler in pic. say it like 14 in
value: 11.5 in
